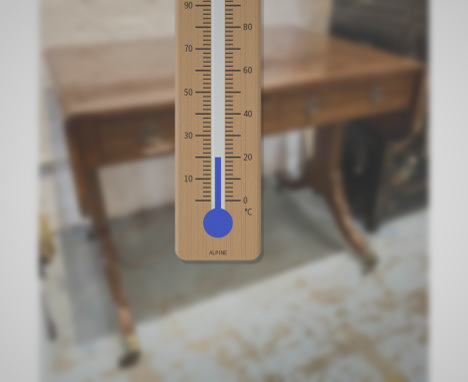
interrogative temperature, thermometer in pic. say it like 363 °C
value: 20 °C
